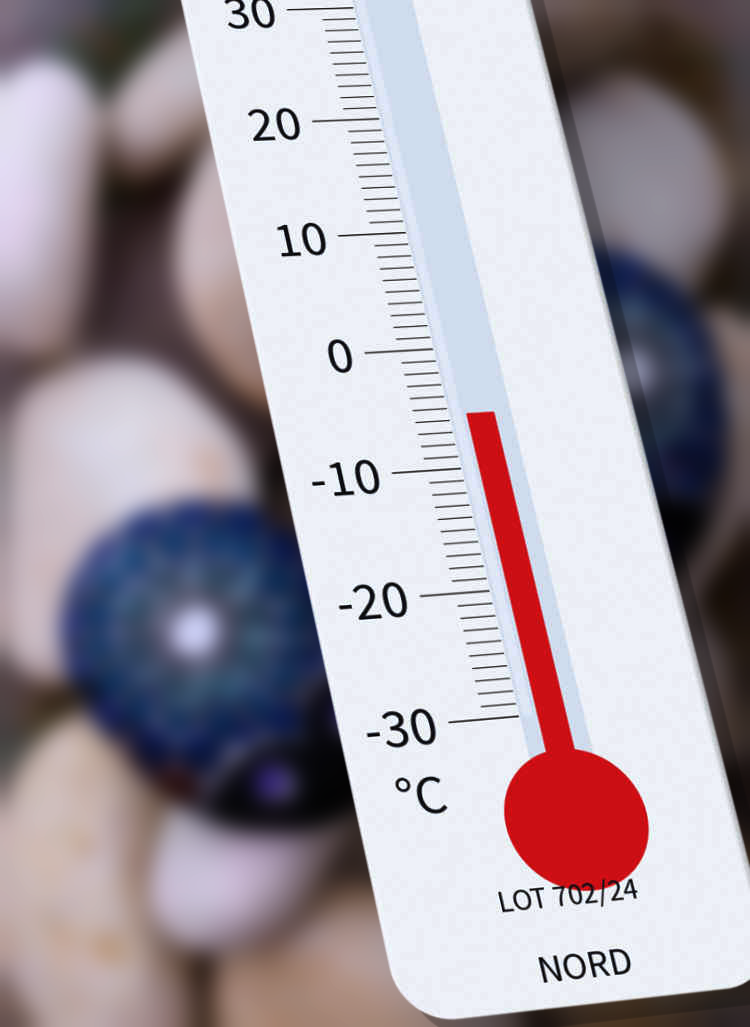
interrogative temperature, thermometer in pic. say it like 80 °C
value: -5.5 °C
